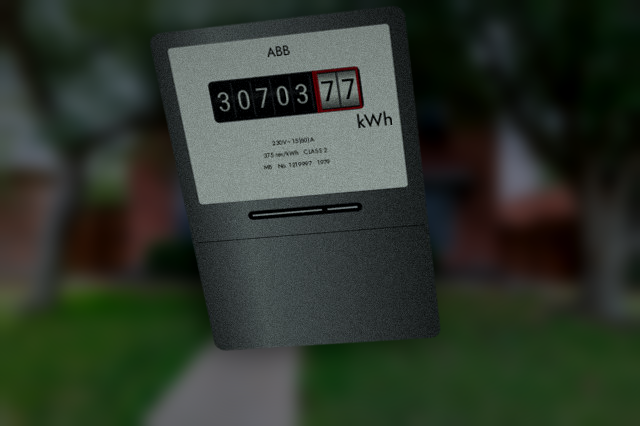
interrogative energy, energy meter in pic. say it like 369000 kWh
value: 30703.77 kWh
